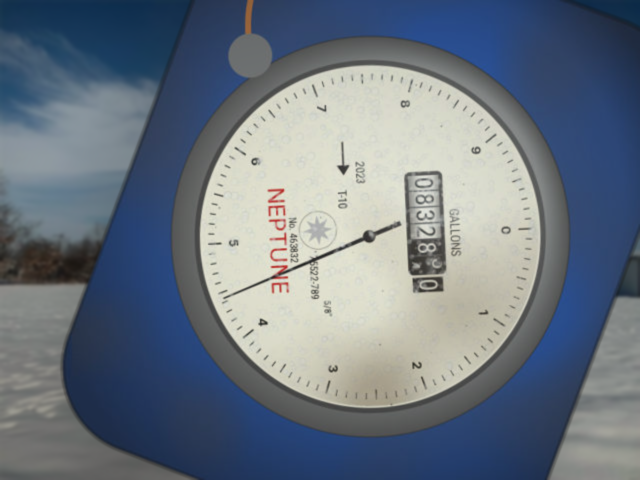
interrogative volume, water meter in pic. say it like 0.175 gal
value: 832834.4 gal
